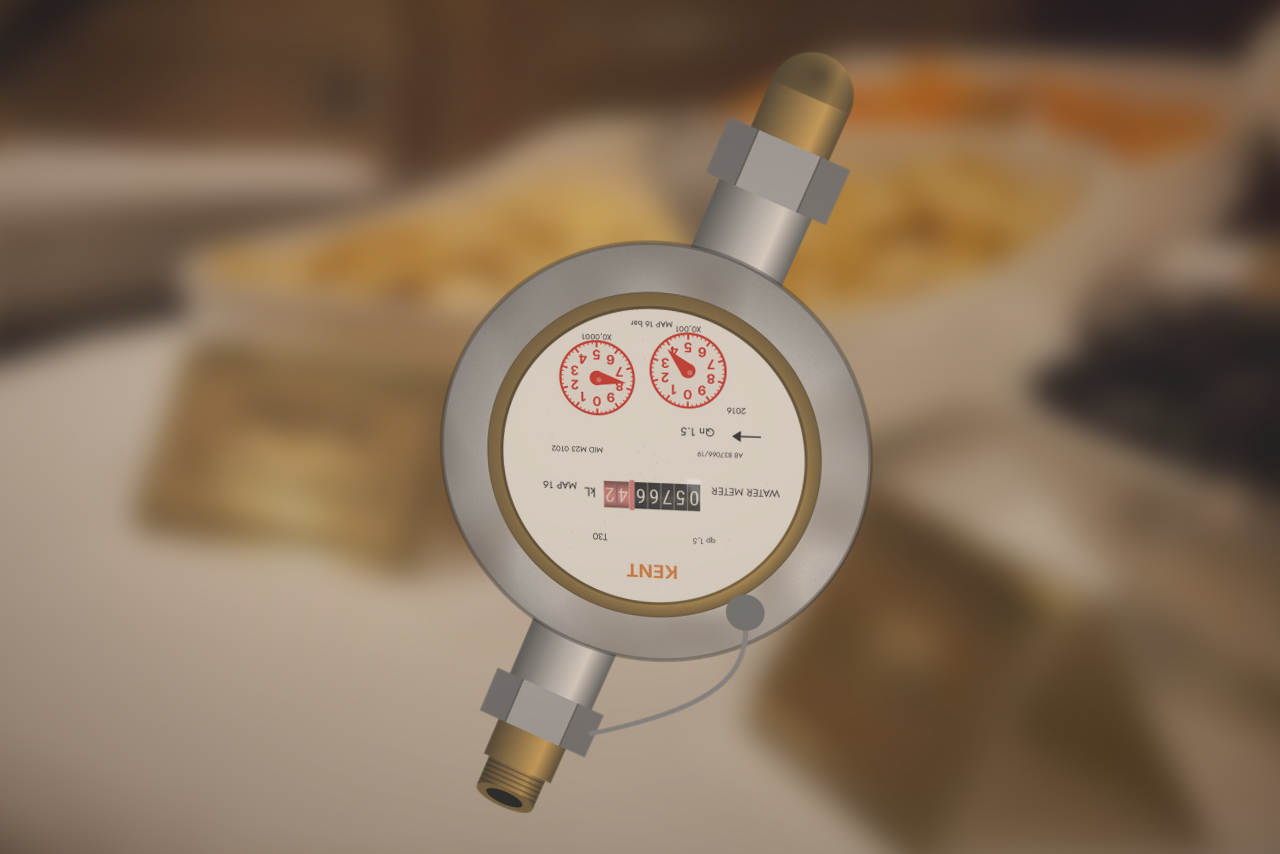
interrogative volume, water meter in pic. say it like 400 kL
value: 5766.4237 kL
